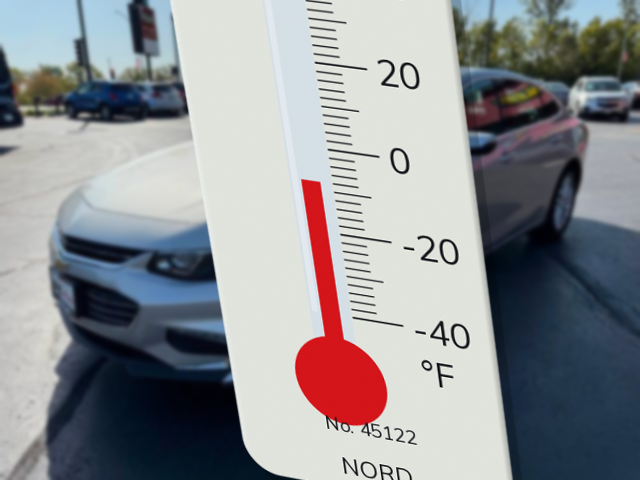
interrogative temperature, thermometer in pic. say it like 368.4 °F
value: -8 °F
